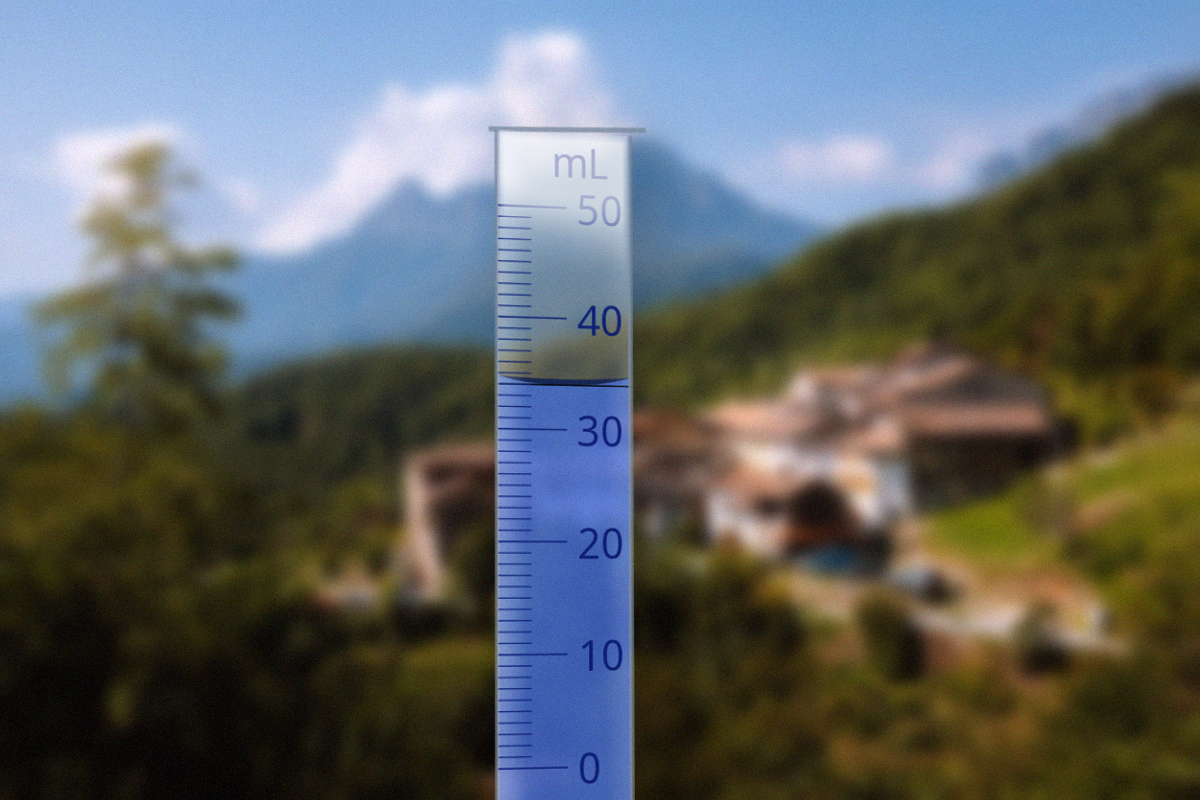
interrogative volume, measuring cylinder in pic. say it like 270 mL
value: 34 mL
